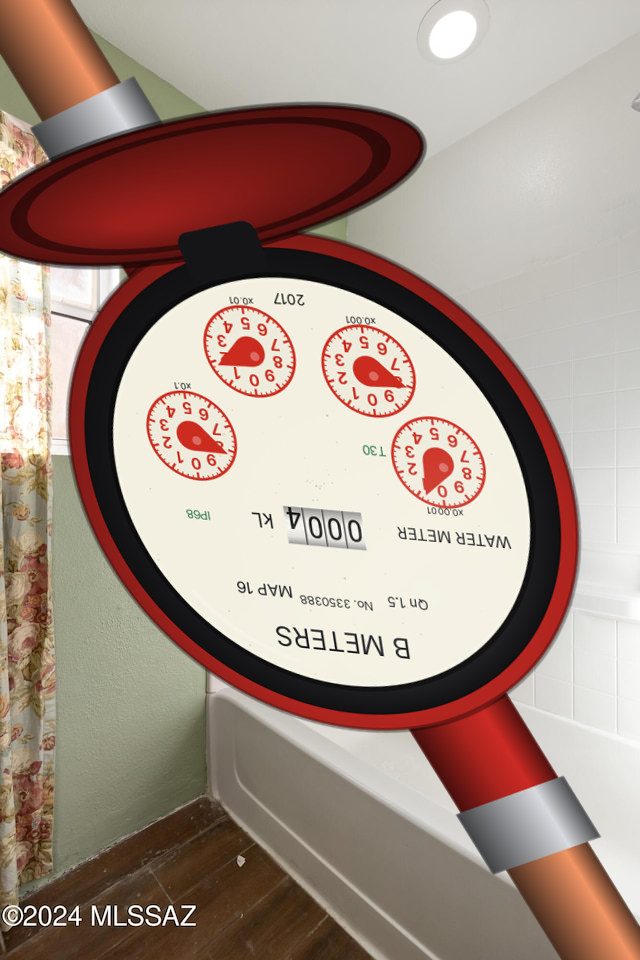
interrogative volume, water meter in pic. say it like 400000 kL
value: 3.8180 kL
